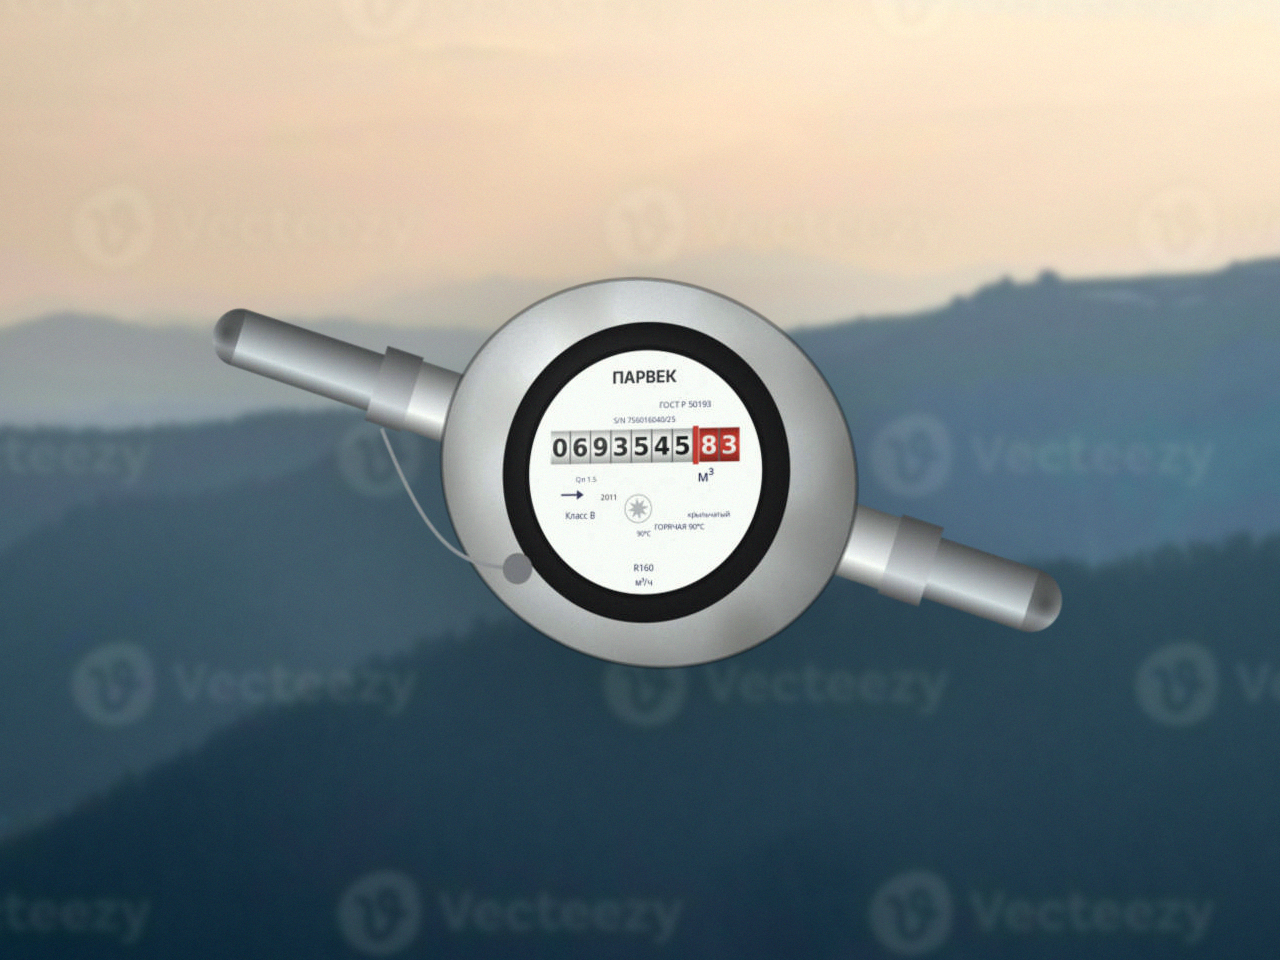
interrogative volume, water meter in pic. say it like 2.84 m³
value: 693545.83 m³
